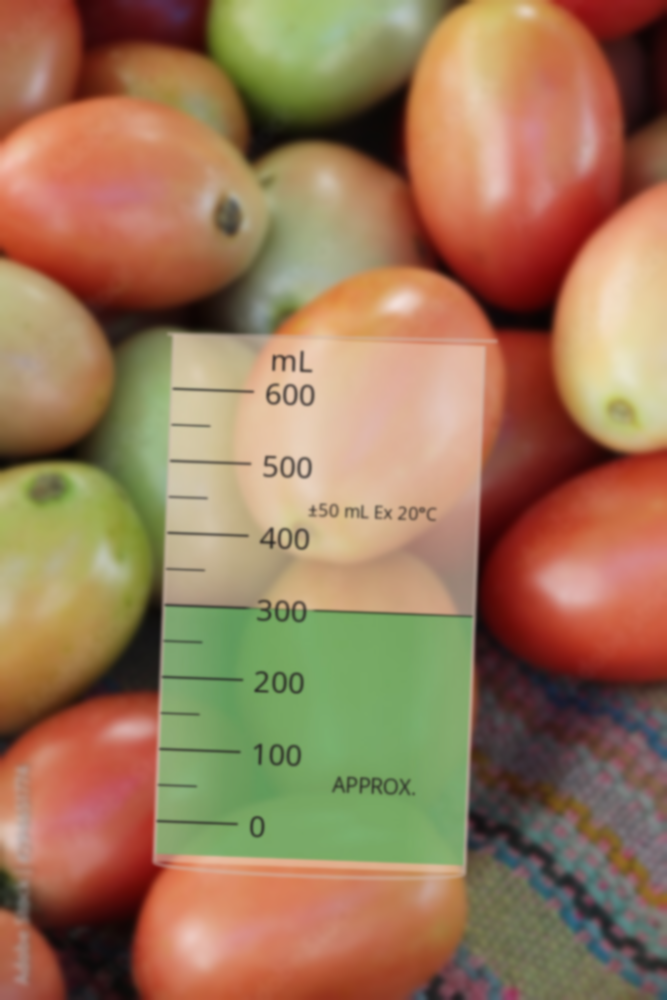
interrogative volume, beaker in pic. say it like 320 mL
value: 300 mL
